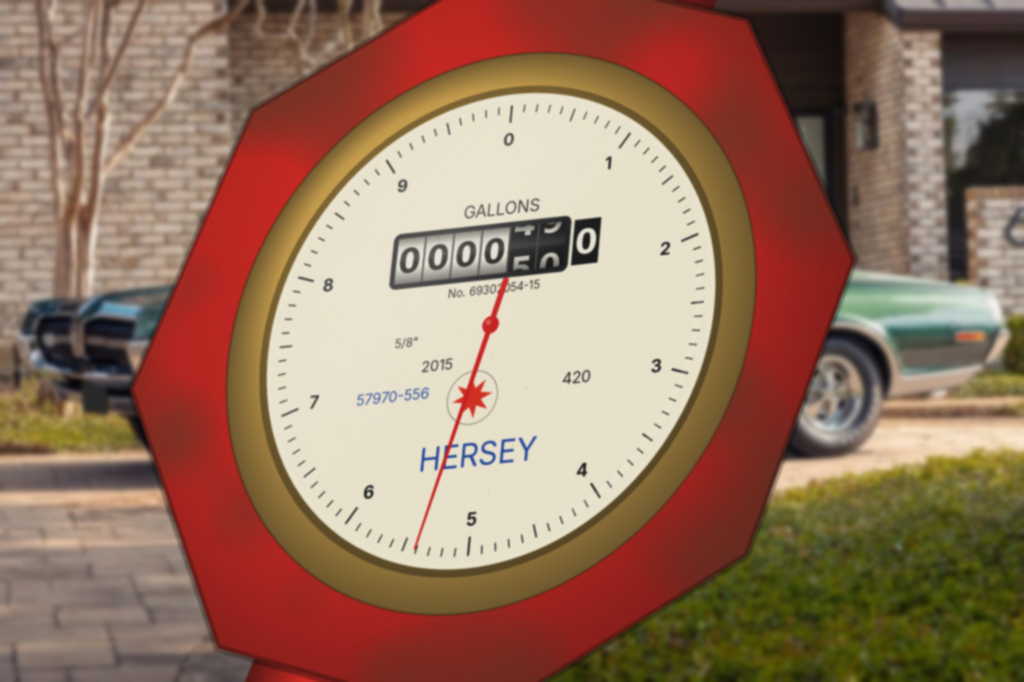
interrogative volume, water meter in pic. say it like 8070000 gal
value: 495.4 gal
